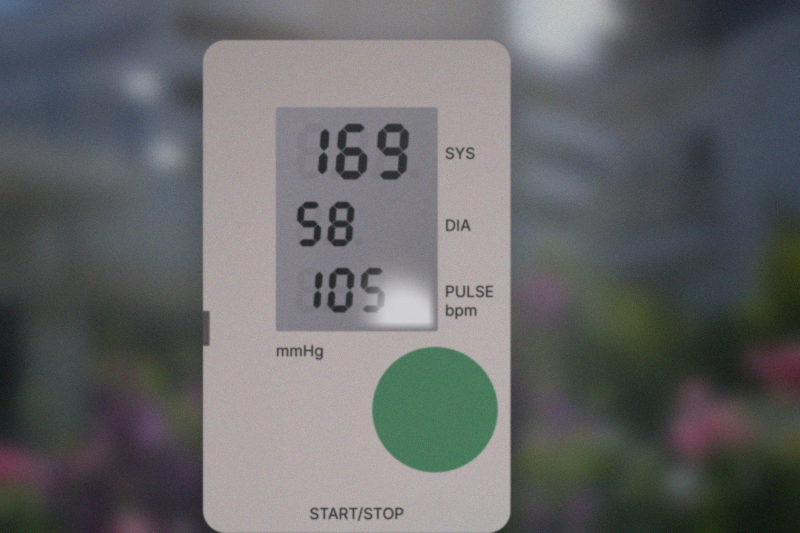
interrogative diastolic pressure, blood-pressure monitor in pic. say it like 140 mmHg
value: 58 mmHg
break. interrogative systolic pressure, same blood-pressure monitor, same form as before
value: 169 mmHg
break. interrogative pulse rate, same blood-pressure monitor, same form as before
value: 105 bpm
